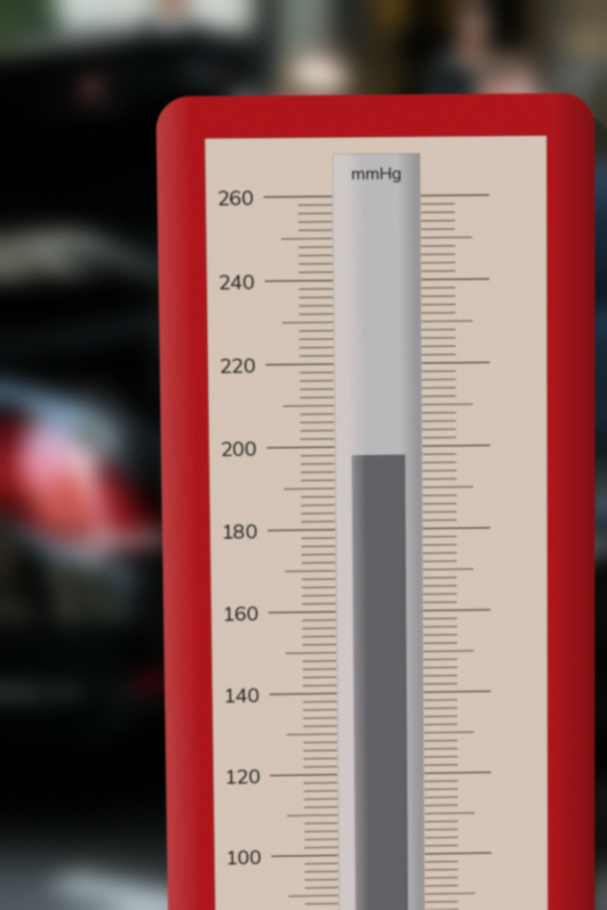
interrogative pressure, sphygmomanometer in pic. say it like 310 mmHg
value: 198 mmHg
